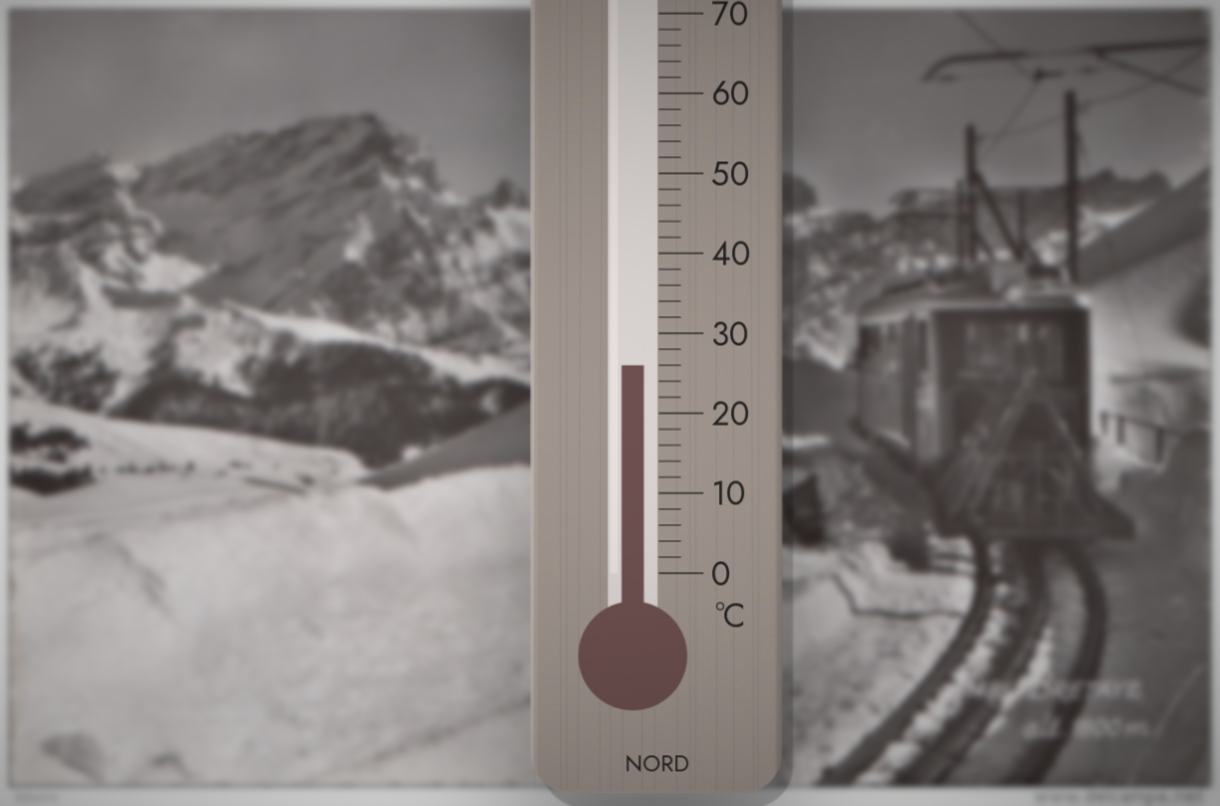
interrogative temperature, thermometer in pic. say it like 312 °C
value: 26 °C
